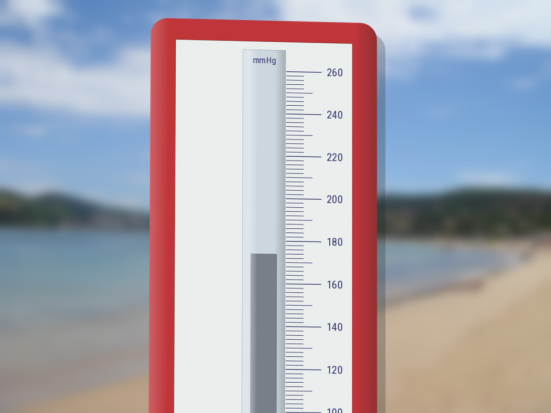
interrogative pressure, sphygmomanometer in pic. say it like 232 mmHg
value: 174 mmHg
